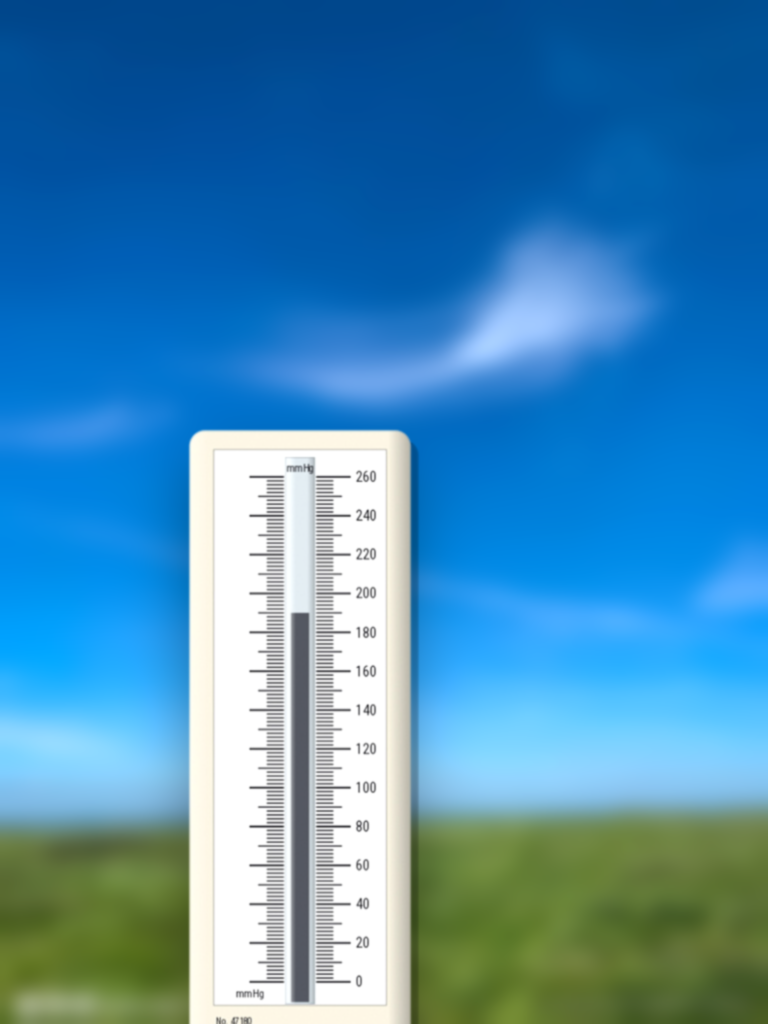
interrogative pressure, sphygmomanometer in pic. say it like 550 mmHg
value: 190 mmHg
